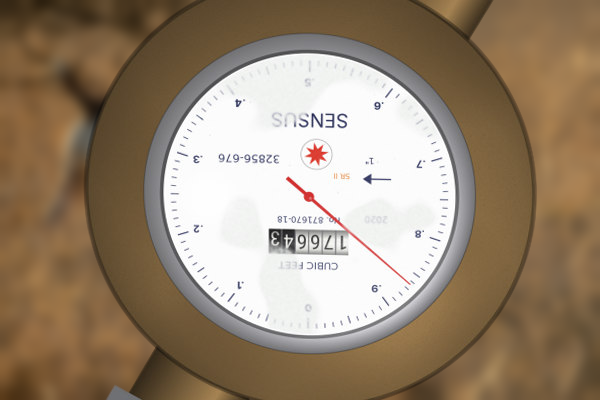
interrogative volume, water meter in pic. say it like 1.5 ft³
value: 176642.86 ft³
